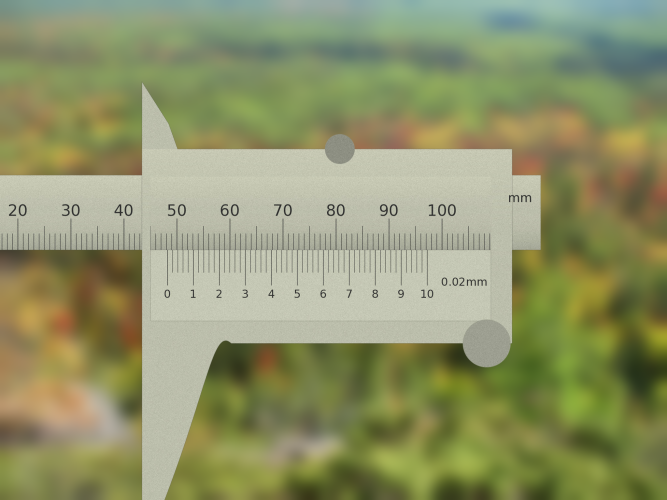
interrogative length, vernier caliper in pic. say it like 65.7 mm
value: 48.2 mm
